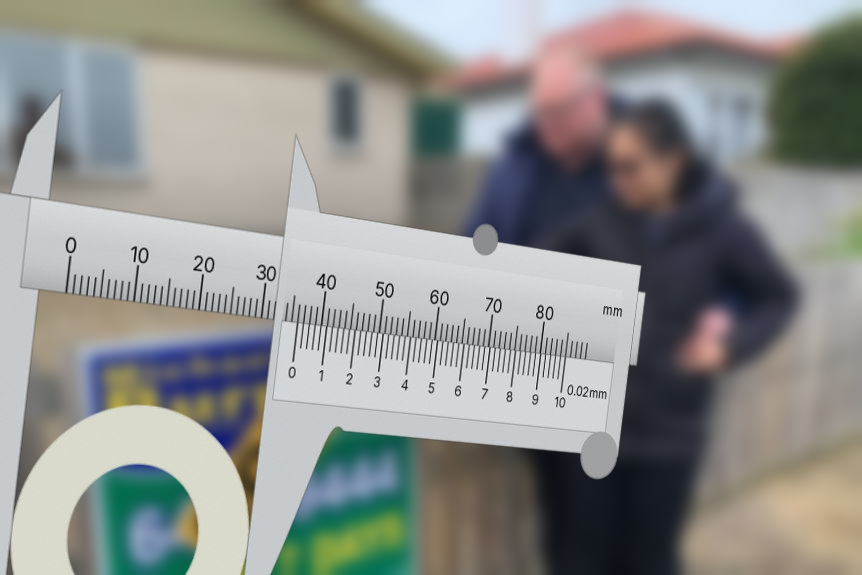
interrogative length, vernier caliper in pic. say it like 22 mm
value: 36.0 mm
